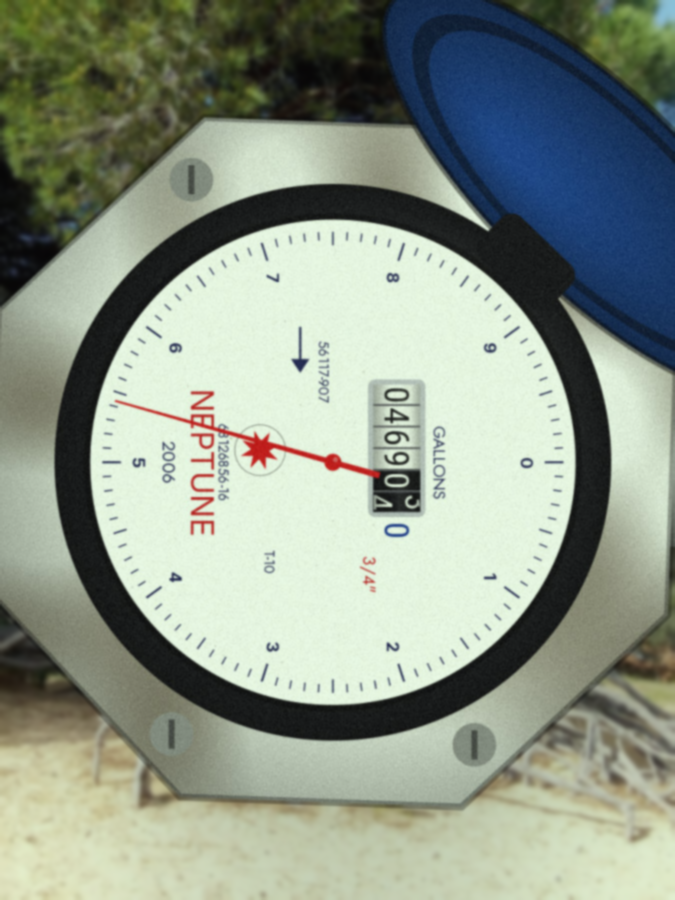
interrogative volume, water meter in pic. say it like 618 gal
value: 469035.4 gal
